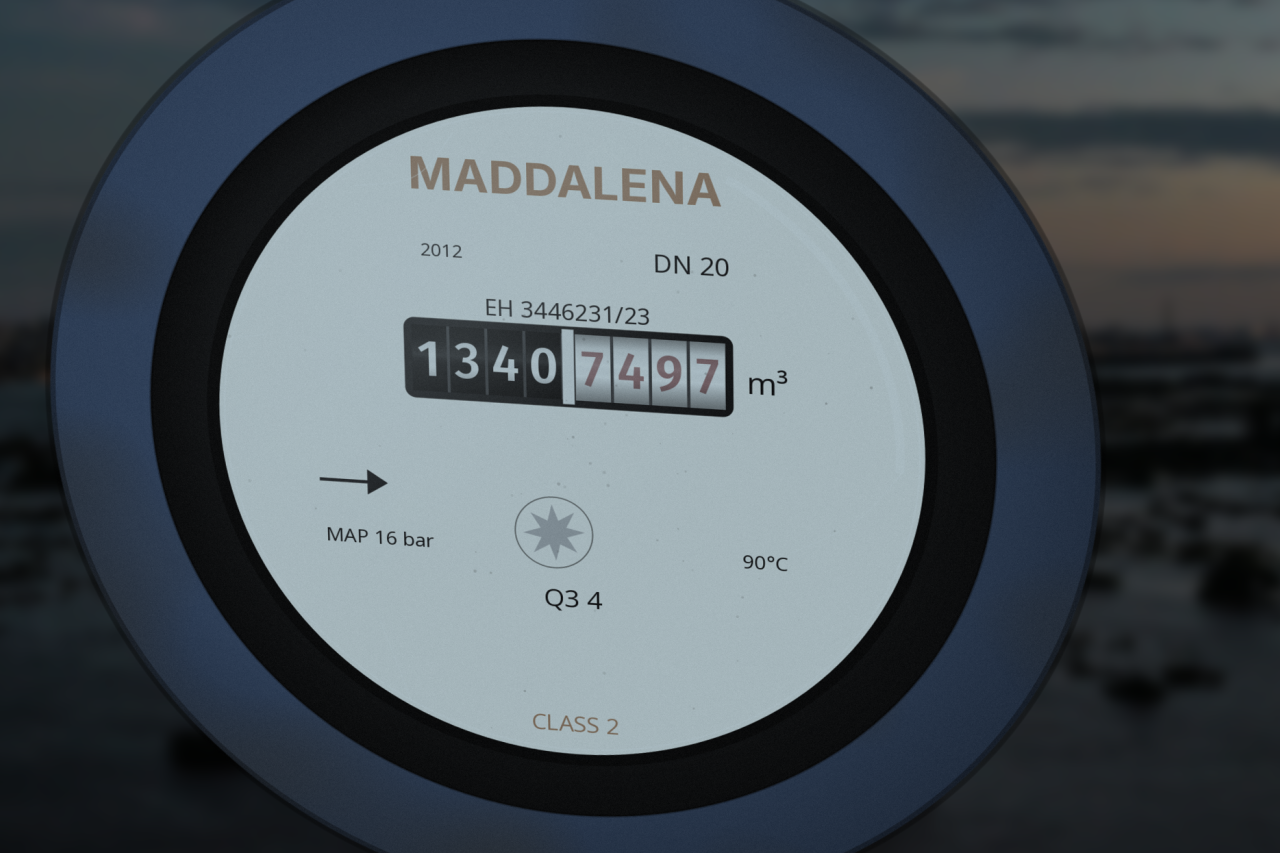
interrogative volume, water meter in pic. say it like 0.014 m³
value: 1340.7497 m³
